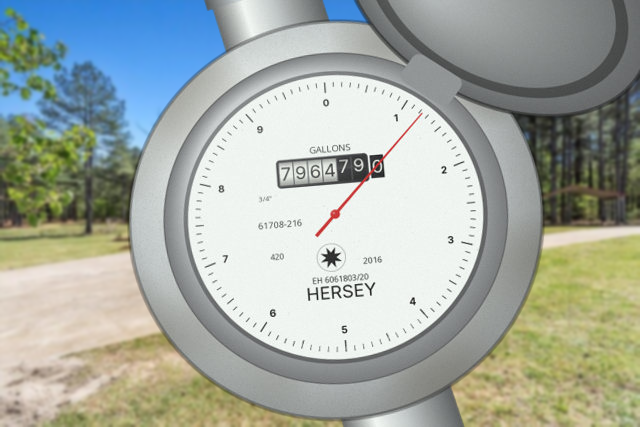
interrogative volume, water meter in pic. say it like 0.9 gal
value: 7964791.2 gal
